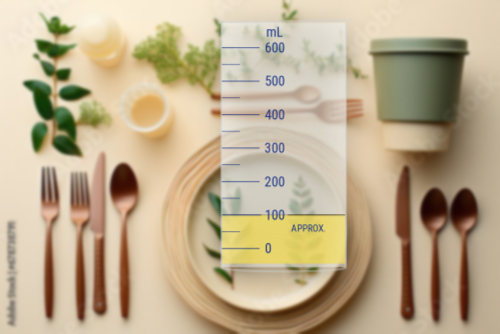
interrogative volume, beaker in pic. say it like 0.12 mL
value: 100 mL
